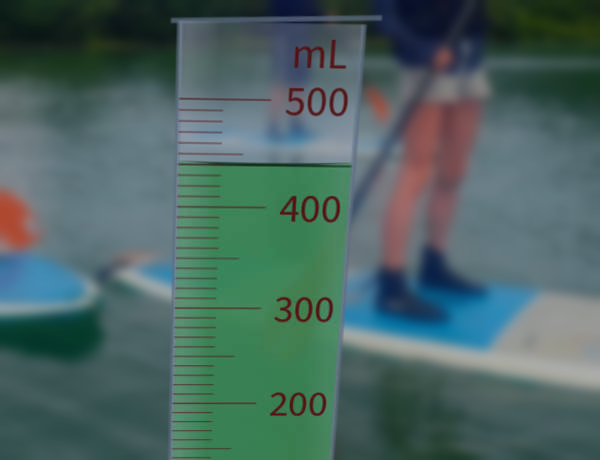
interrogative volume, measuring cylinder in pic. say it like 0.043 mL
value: 440 mL
